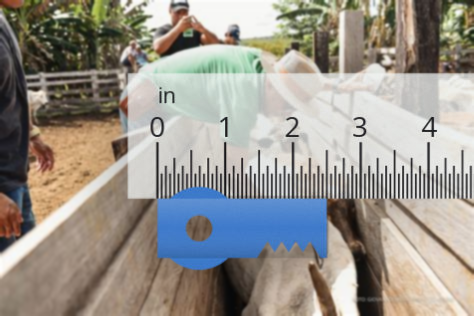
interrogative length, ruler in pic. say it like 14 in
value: 2.5 in
